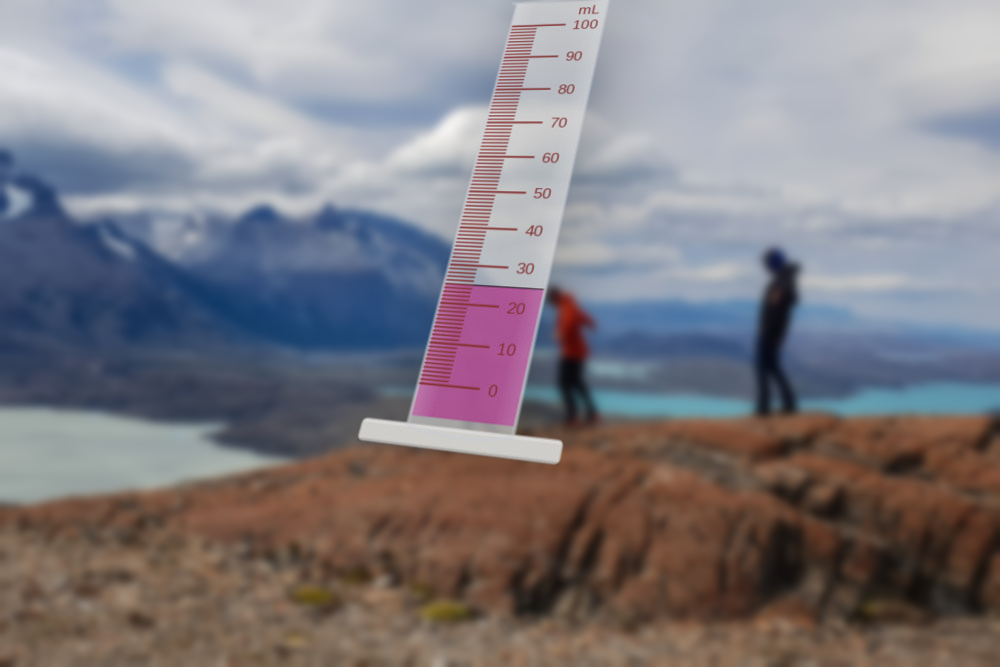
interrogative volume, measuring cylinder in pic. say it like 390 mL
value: 25 mL
